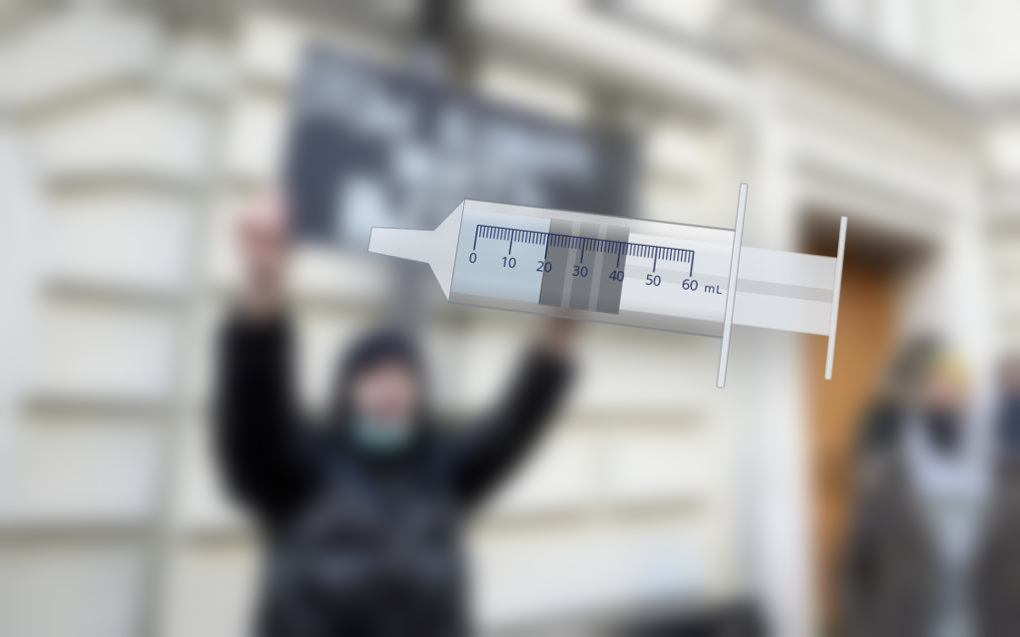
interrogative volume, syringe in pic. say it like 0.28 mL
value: 20 mL
